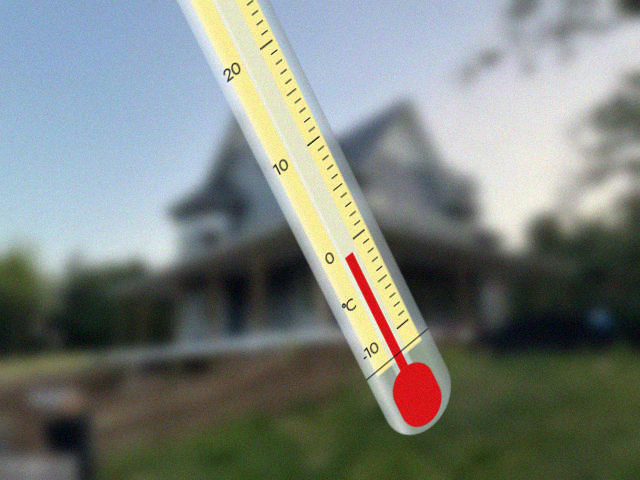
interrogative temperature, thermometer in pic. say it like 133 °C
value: -1 °C
